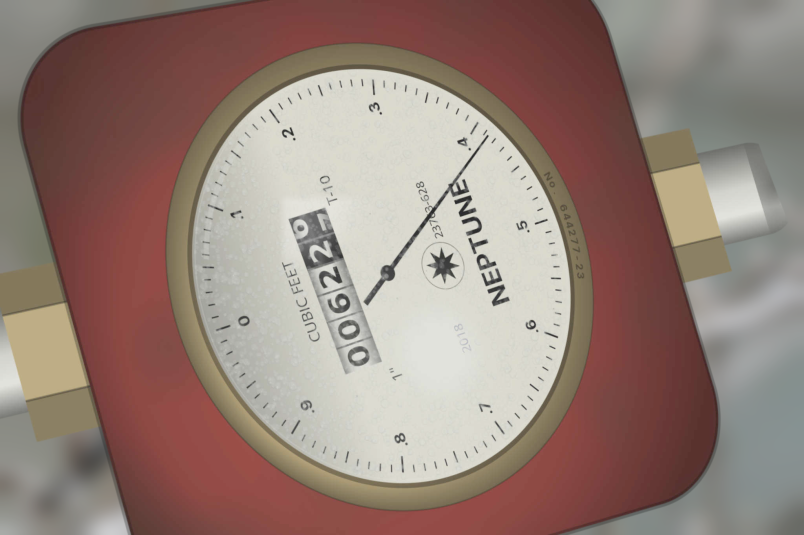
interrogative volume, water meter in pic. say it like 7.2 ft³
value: 6226.41 ft³
